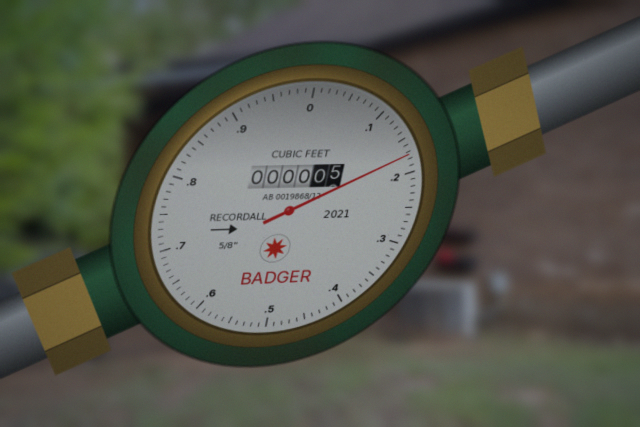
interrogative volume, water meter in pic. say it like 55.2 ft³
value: 5.17 ft³
